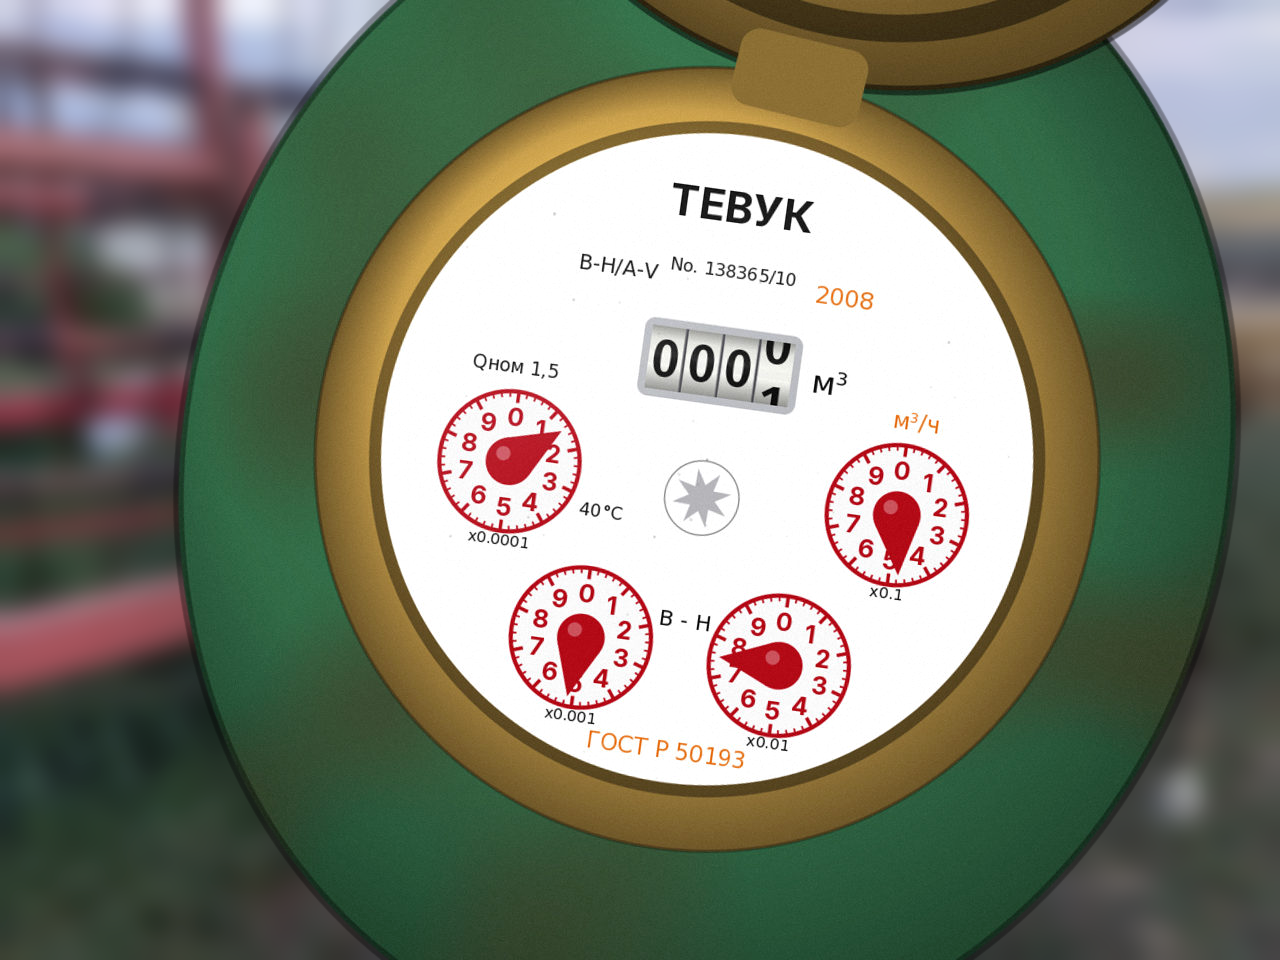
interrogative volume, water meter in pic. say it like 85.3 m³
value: 0.4751 m³
